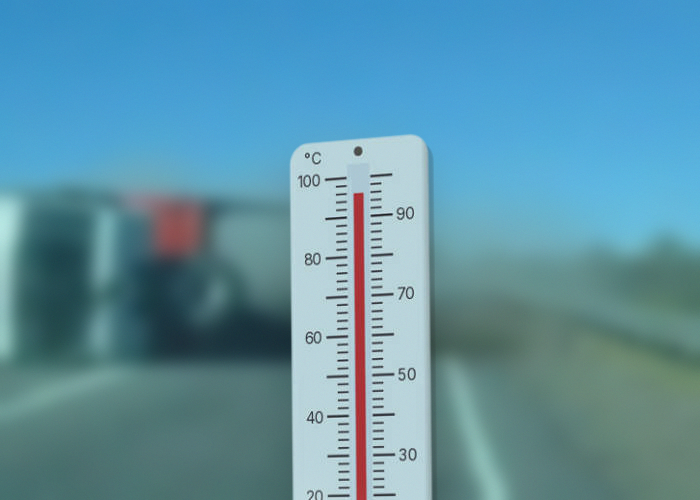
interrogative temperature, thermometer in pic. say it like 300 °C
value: 96 °C
